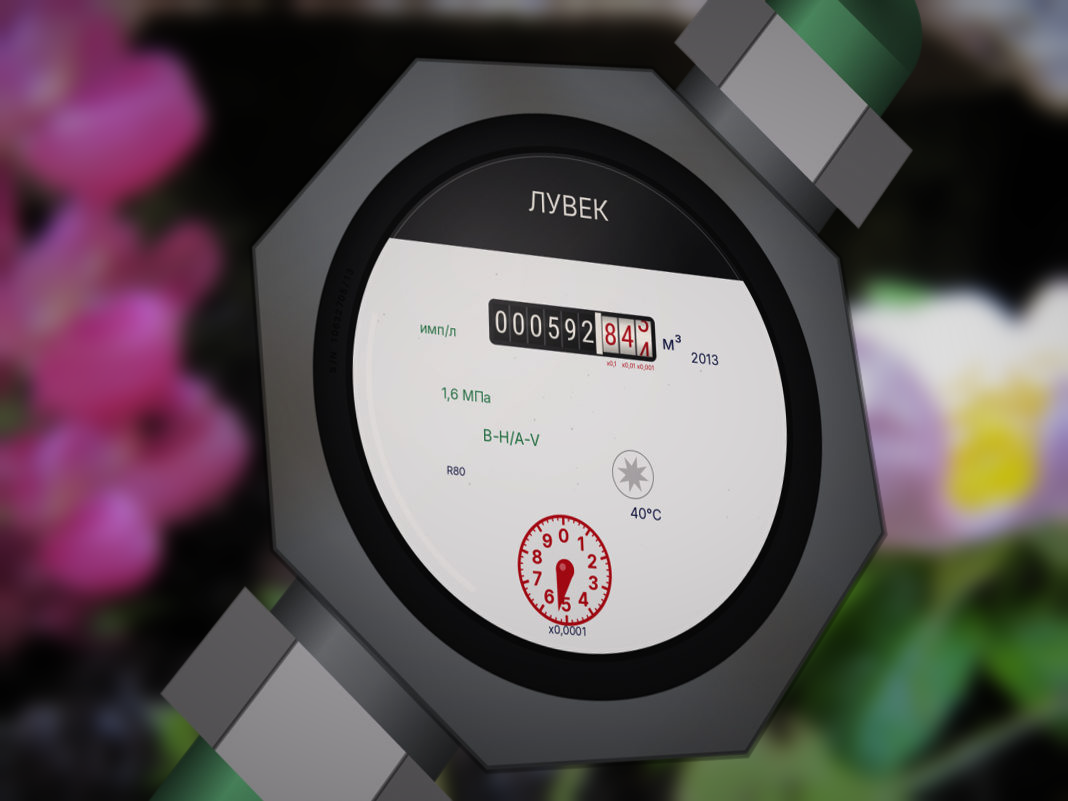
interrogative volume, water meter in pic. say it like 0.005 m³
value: 592.8435 m³
